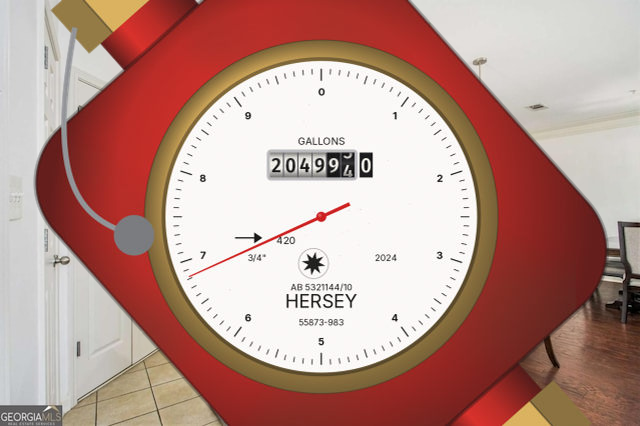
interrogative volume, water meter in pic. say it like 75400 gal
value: 2049936.8 gal
